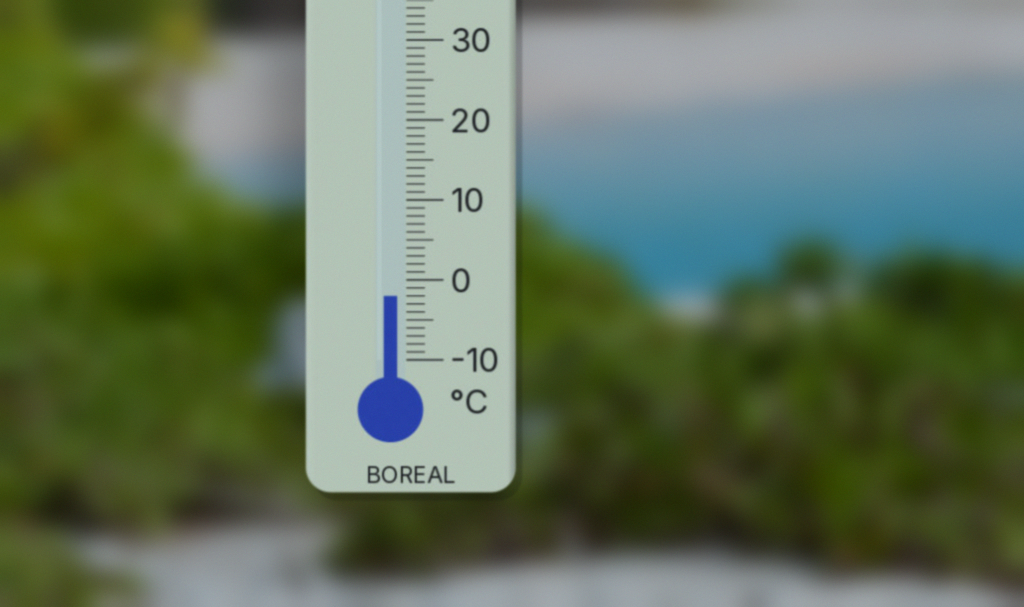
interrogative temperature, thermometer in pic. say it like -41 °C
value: -2 °C
